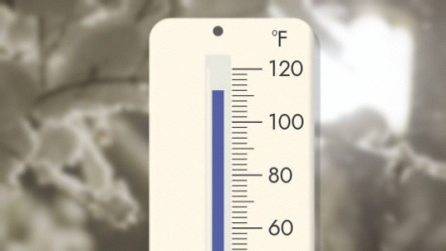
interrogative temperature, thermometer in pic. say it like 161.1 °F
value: 112 °F
